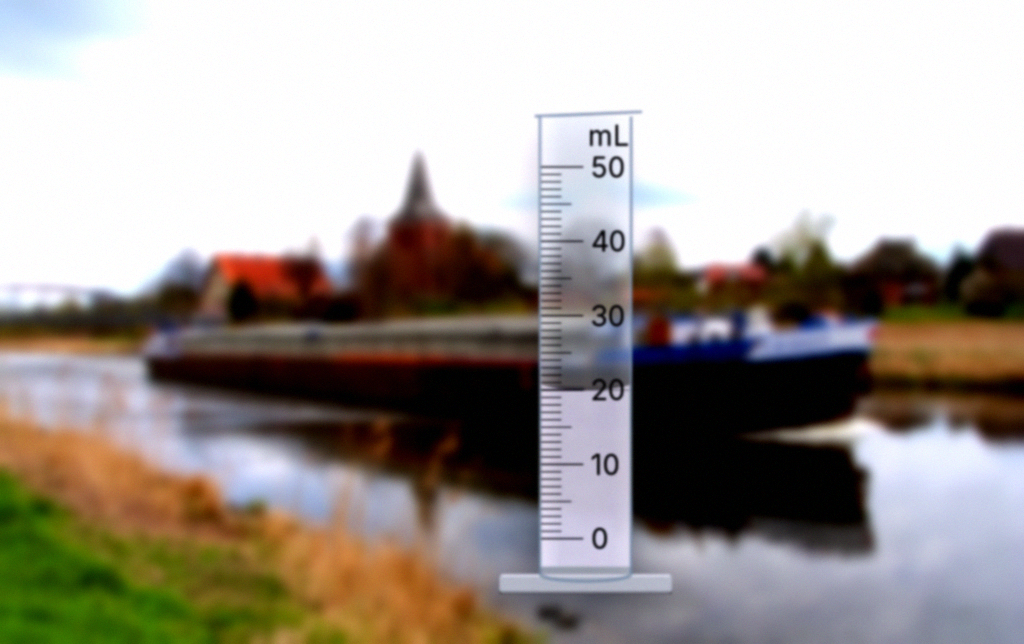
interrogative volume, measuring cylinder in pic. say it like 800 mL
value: 20 mL
